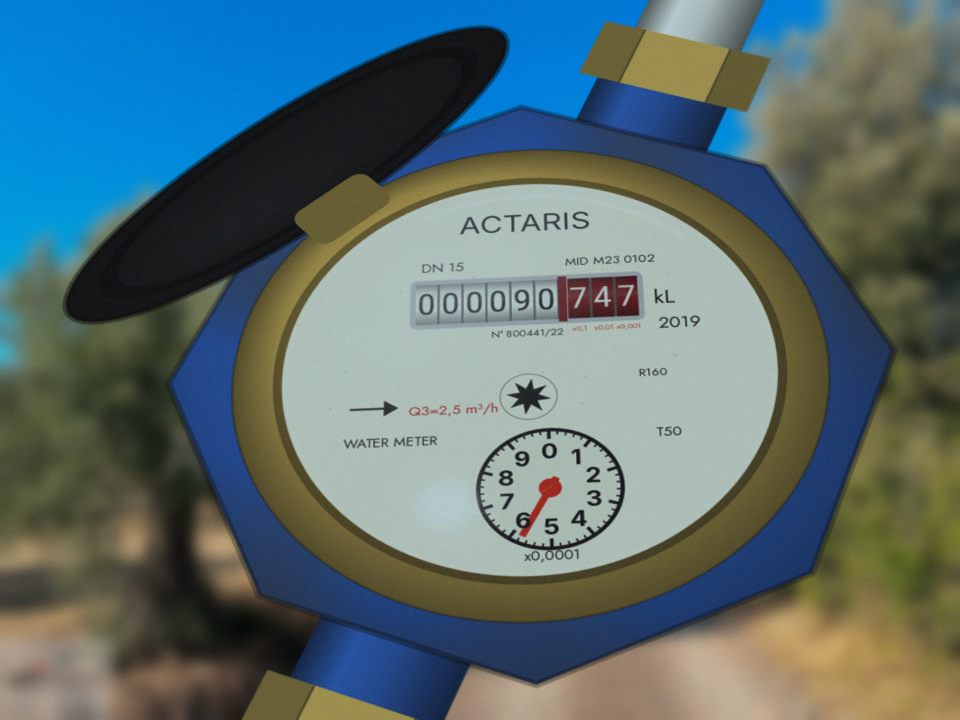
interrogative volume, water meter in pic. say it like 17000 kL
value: 90.7475 kL
